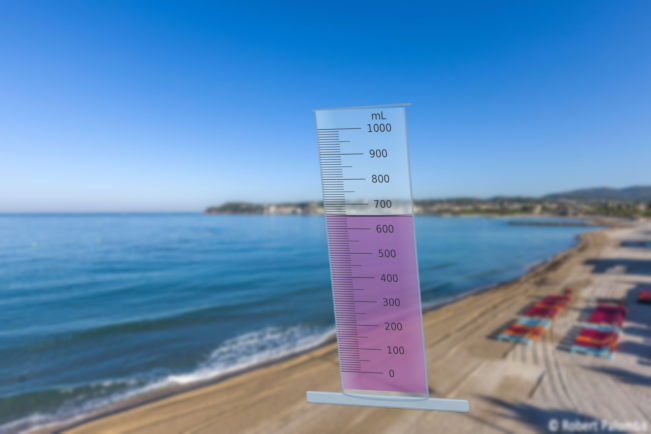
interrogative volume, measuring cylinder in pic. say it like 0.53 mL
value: 650 mL
